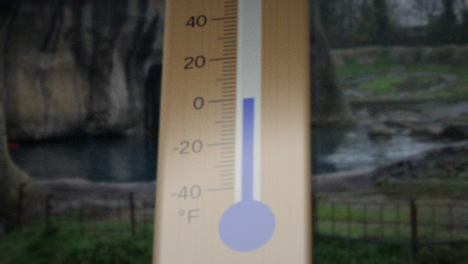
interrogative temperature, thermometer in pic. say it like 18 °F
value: 0 °F
